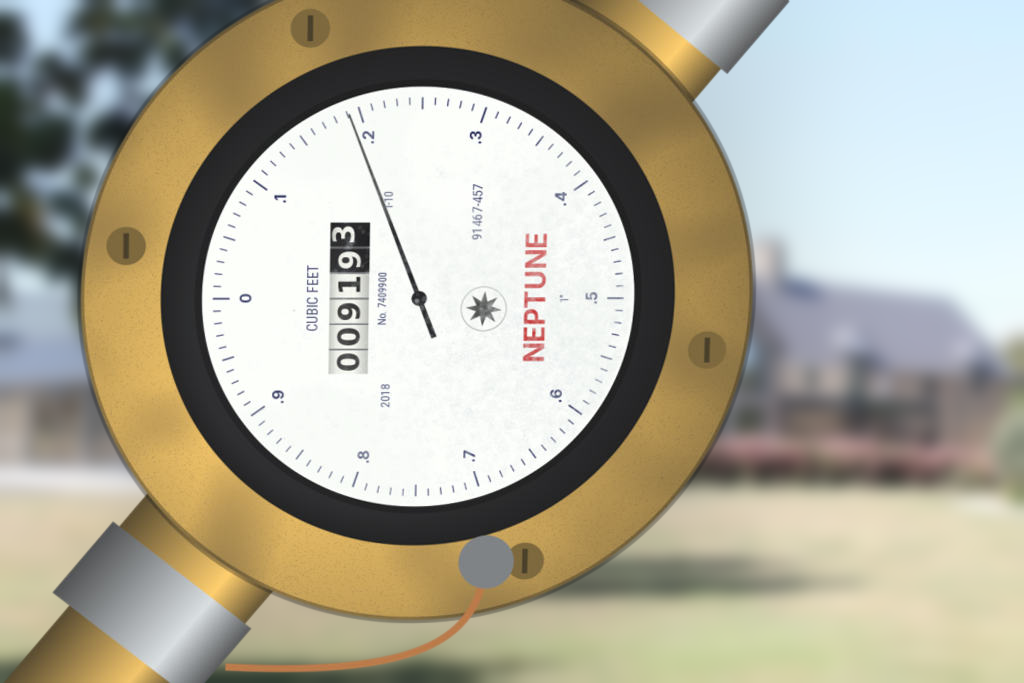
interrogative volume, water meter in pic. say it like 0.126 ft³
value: 9193.19 ft³
